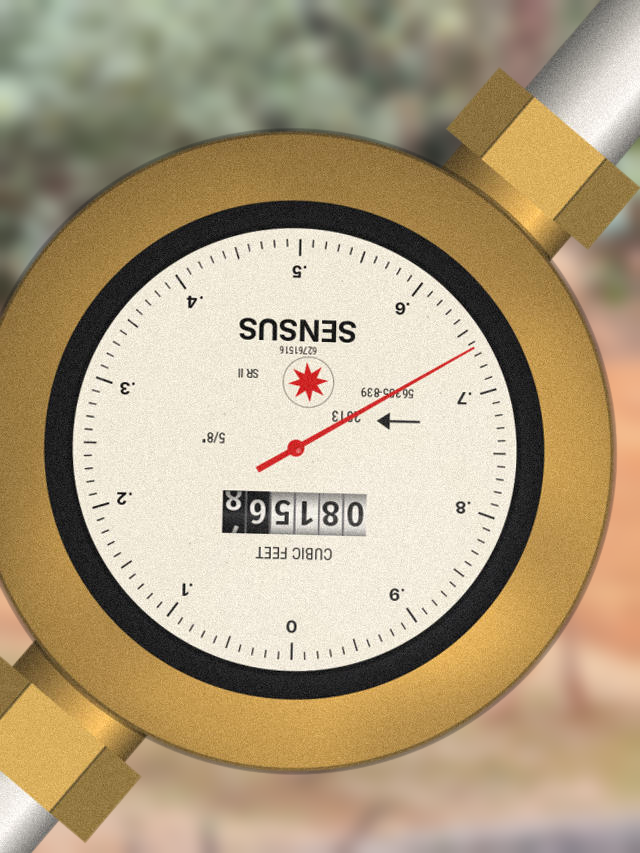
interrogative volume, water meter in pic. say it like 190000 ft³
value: 81567.66 ft³
